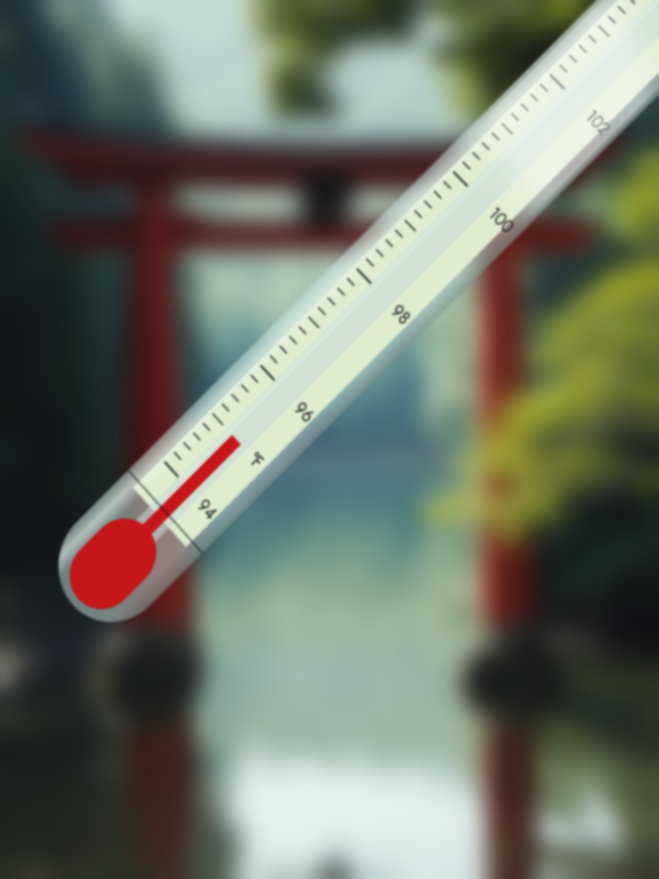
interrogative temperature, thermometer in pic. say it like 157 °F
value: 95 °F
